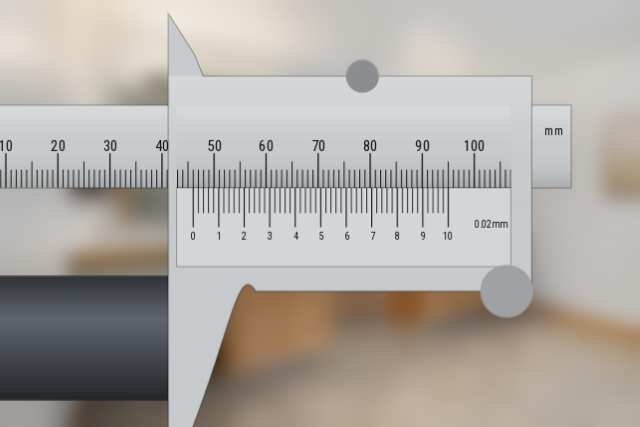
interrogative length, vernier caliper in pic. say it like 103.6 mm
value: 46.0 mm
